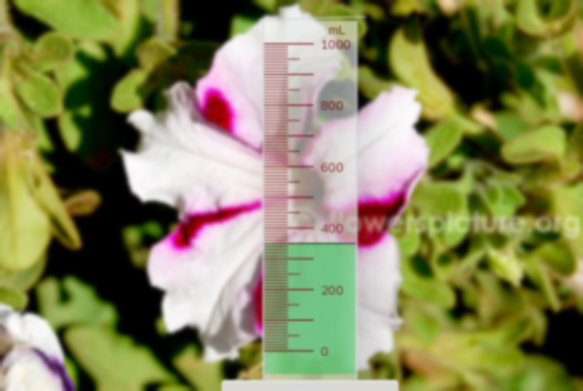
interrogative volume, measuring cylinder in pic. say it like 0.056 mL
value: 350 mL
